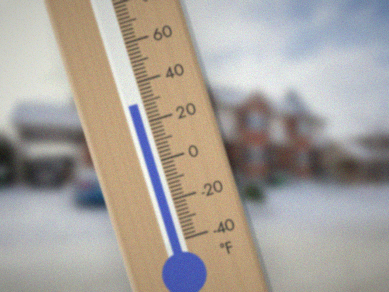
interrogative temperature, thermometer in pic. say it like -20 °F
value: 30 °F
